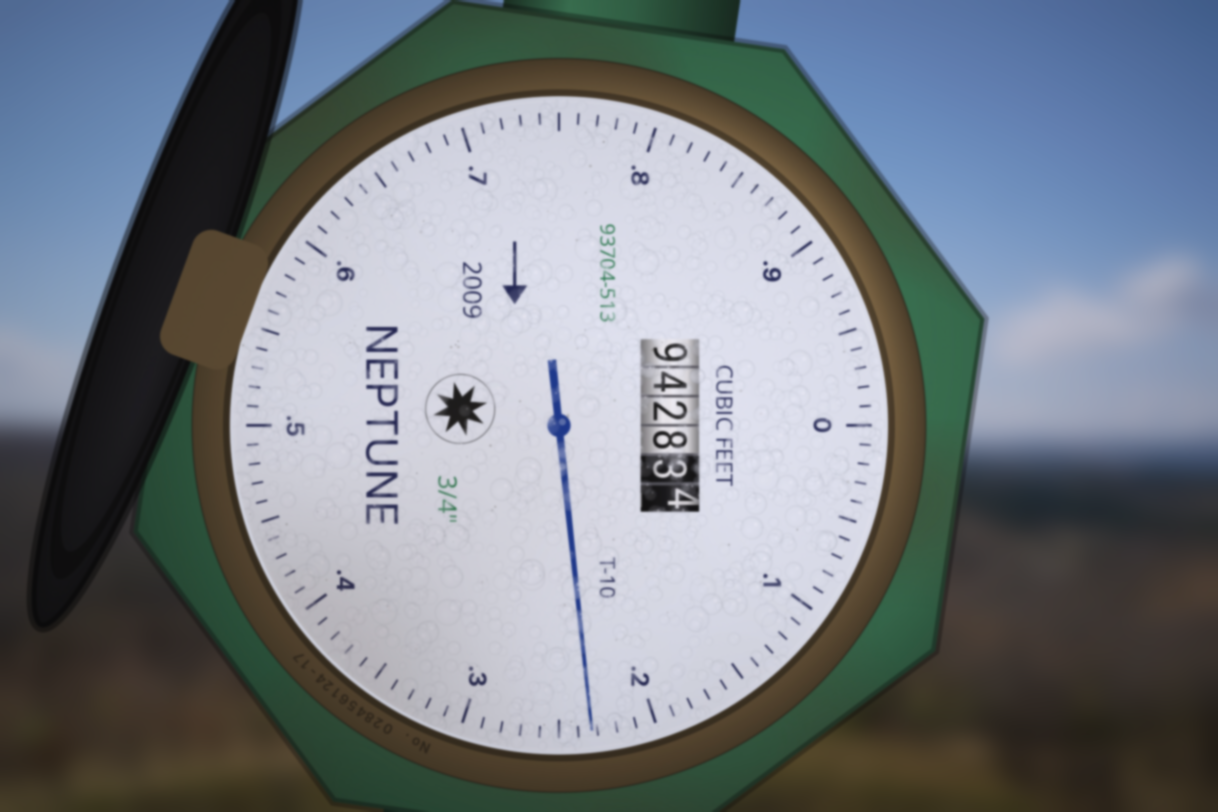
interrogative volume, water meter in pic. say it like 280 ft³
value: 942834.23 ft³
